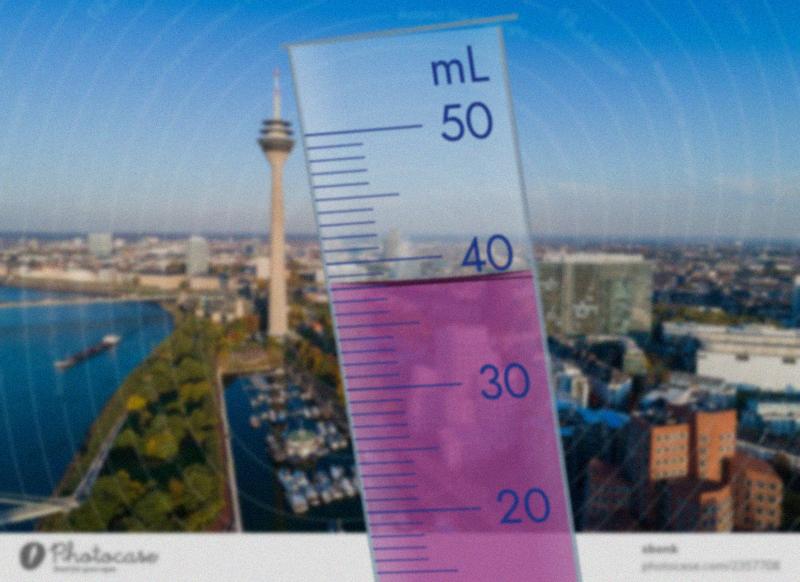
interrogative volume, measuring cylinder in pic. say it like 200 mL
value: 38 mL
